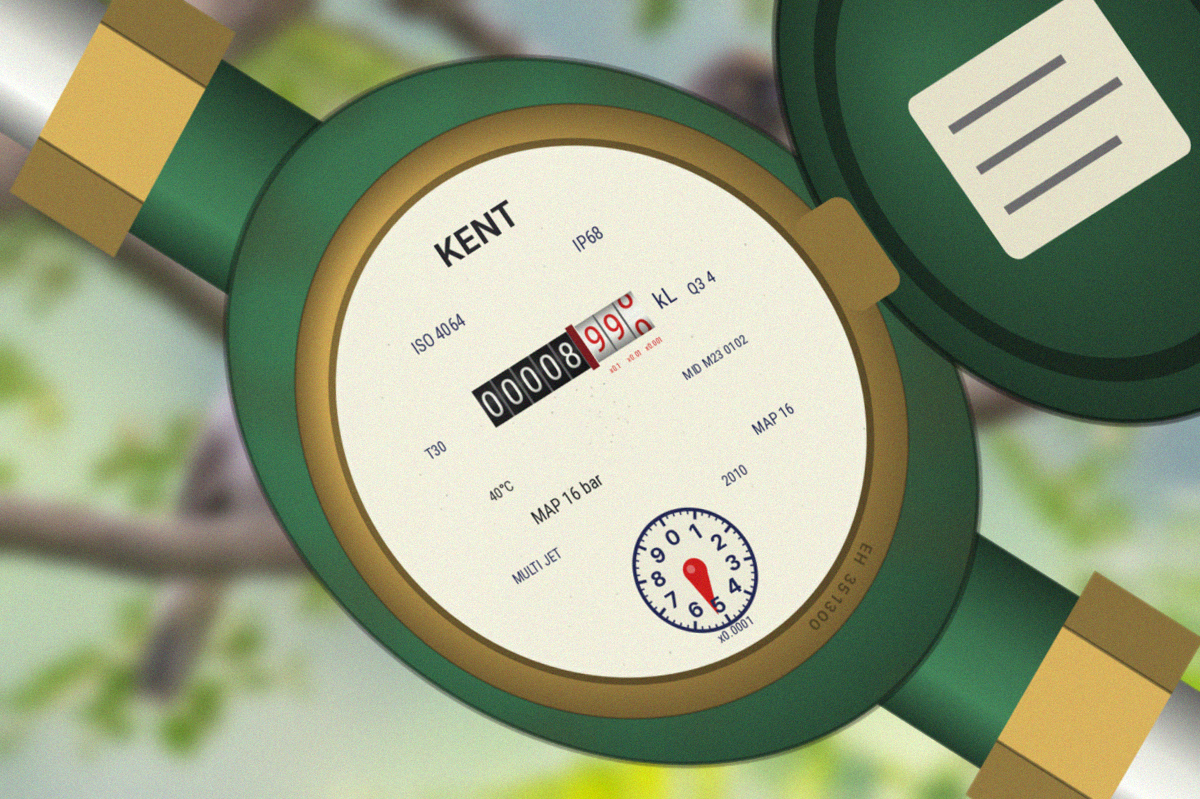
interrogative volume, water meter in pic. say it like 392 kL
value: 8.9985 kL
